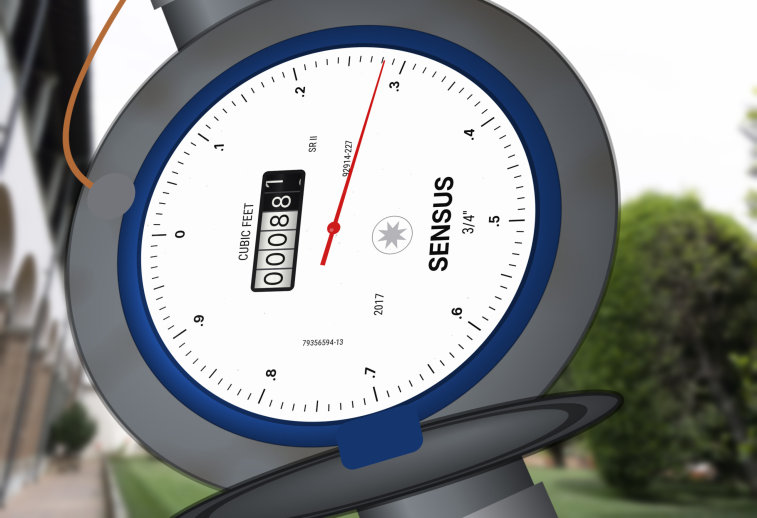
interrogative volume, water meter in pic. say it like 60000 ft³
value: 881.28 ft³
